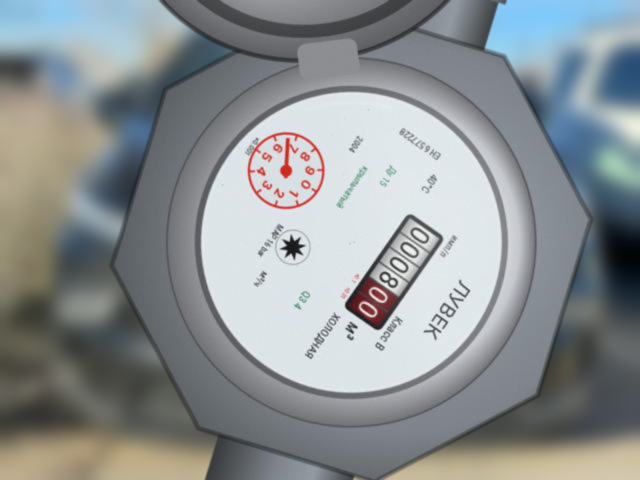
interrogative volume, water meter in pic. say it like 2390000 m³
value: 8.006 m³
